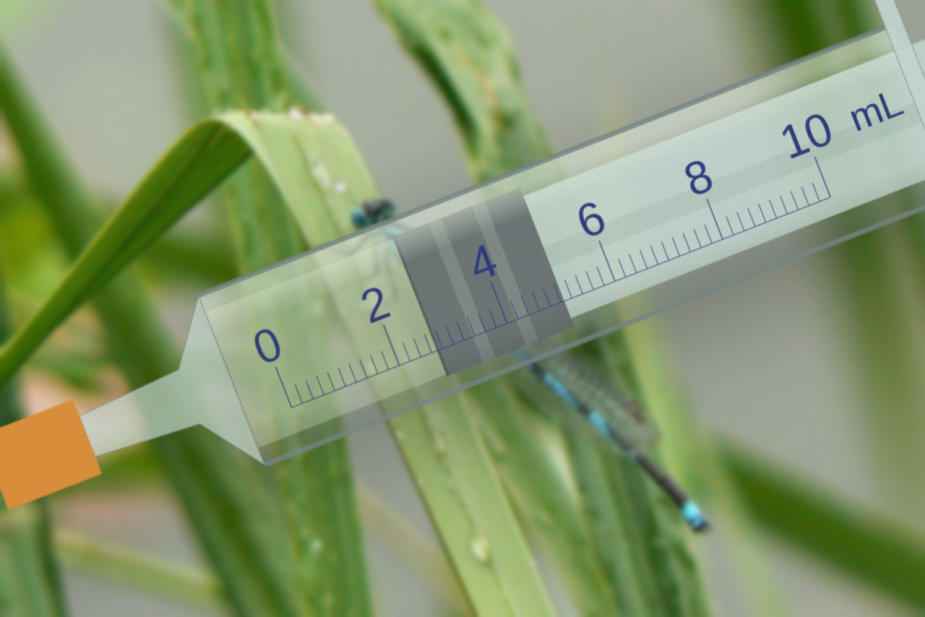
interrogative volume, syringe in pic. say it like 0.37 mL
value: 2.7 mL
